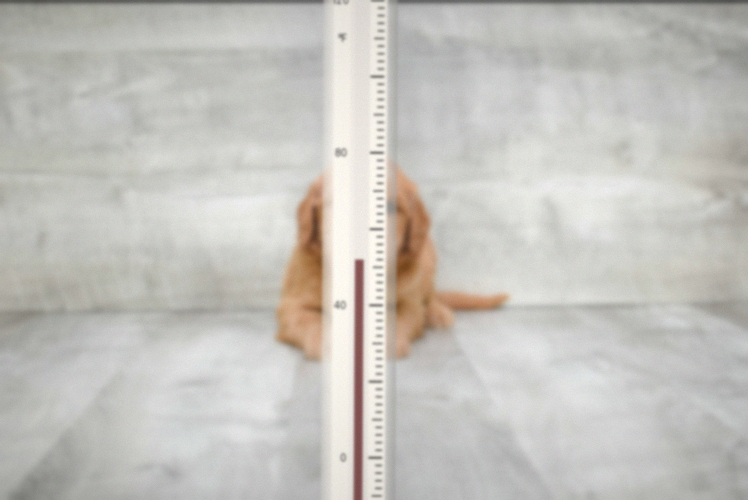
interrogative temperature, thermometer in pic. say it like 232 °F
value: 52 °F
